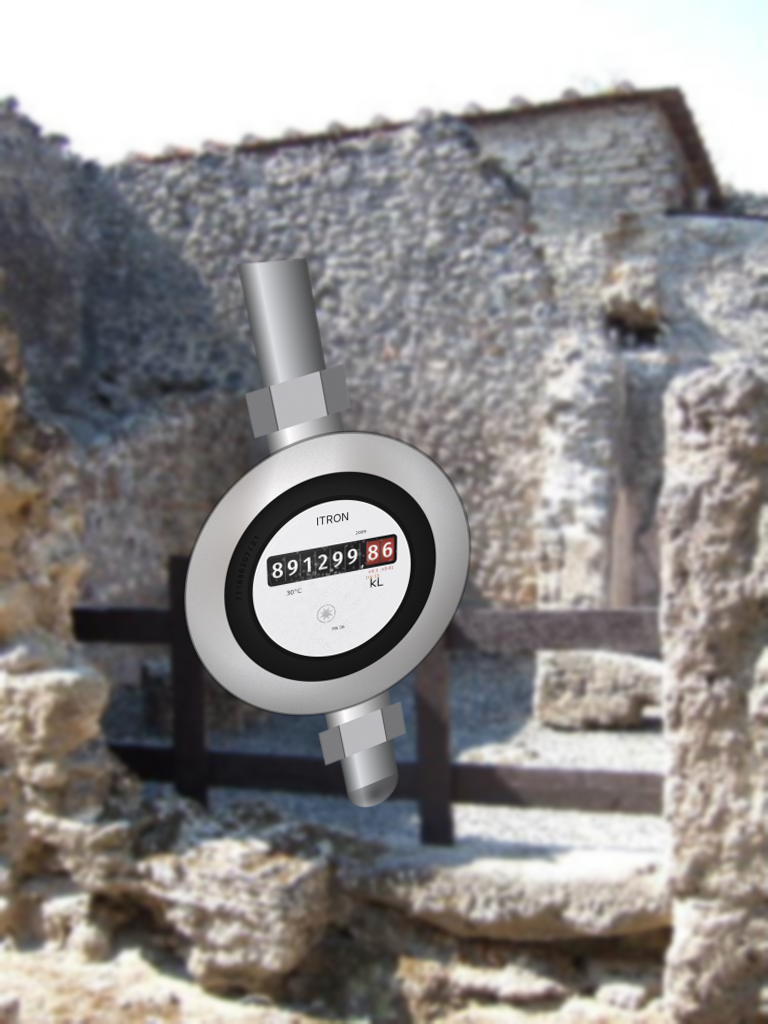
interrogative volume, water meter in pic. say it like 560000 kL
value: 891299.86 kL
